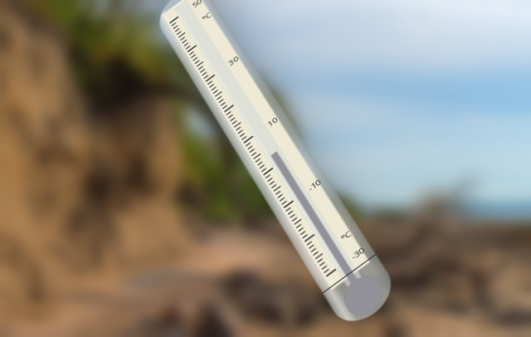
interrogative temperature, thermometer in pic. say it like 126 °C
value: 3 °C
